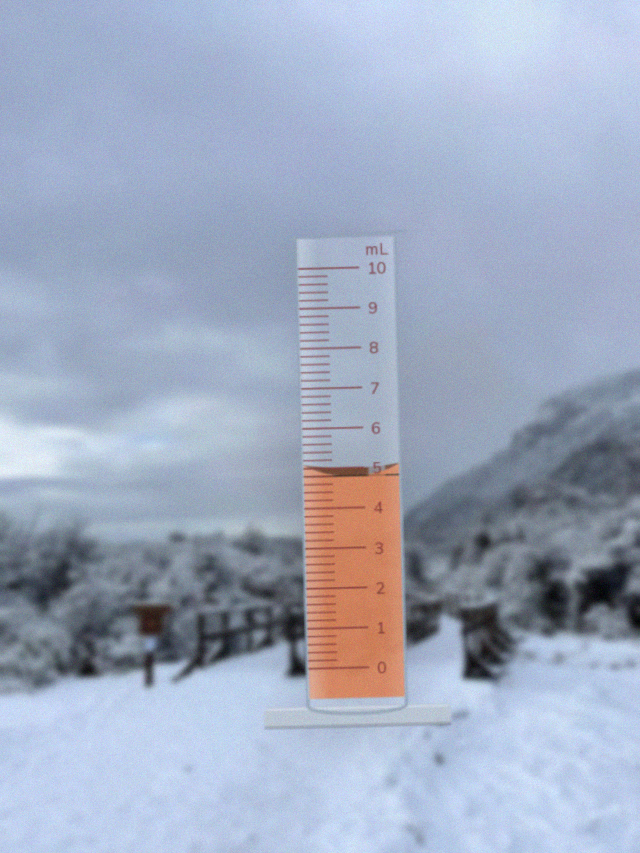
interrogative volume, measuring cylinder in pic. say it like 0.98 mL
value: 4.8 mL
